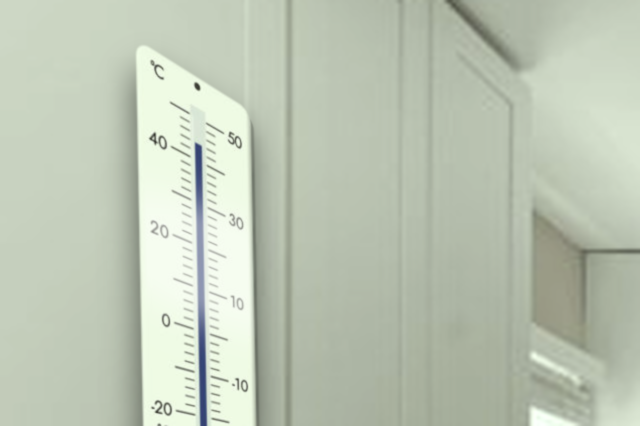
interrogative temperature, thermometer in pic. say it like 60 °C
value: 44 °C
